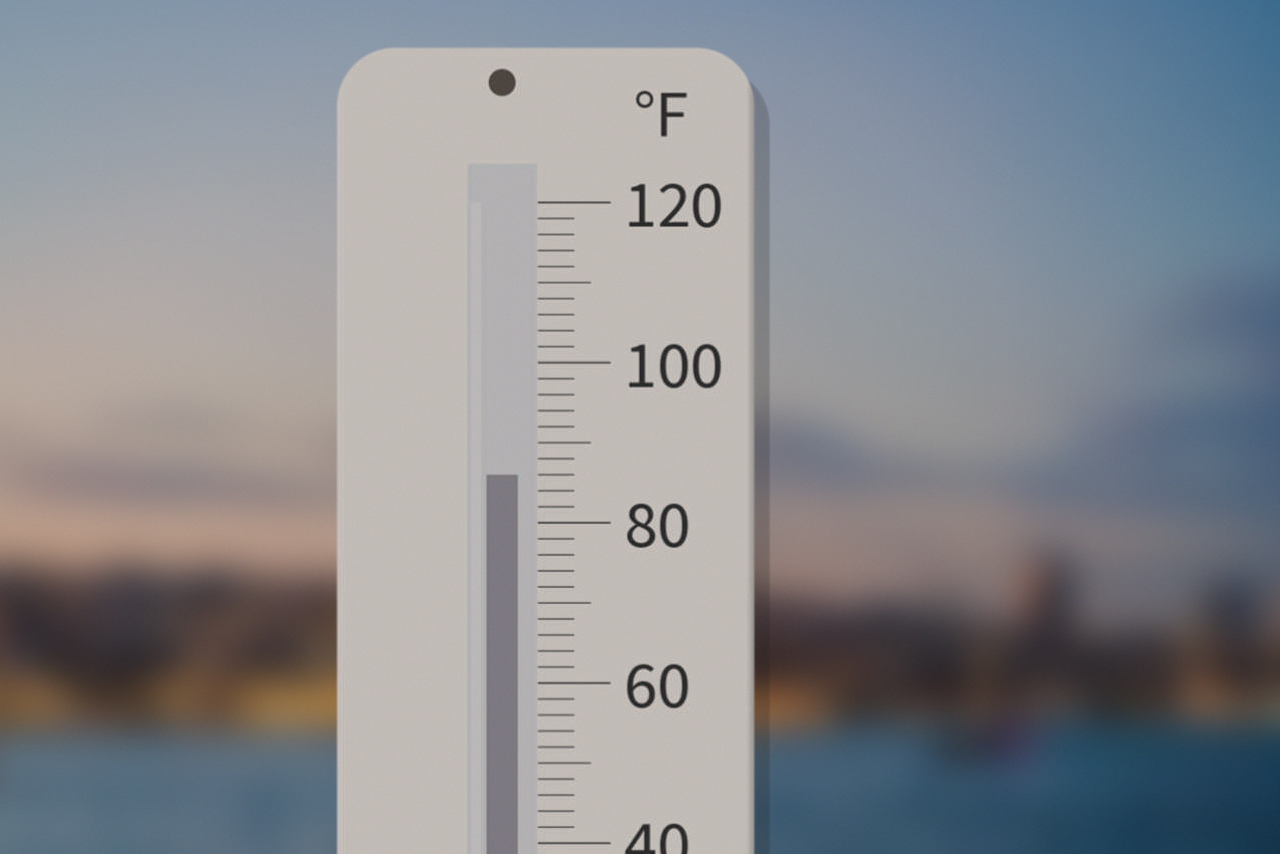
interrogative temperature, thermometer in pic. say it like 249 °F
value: 86 °F
